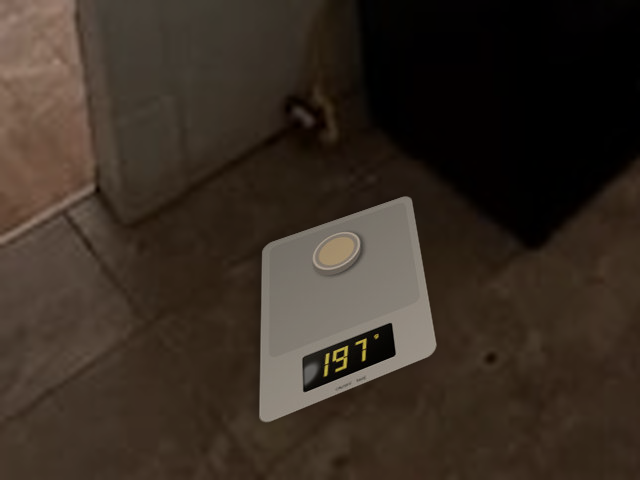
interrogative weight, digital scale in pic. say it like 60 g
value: 197 g
